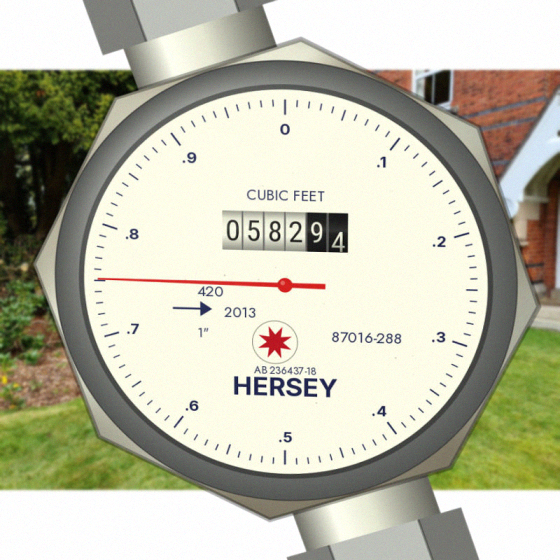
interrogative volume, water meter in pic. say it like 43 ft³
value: 58293.75 ft³
